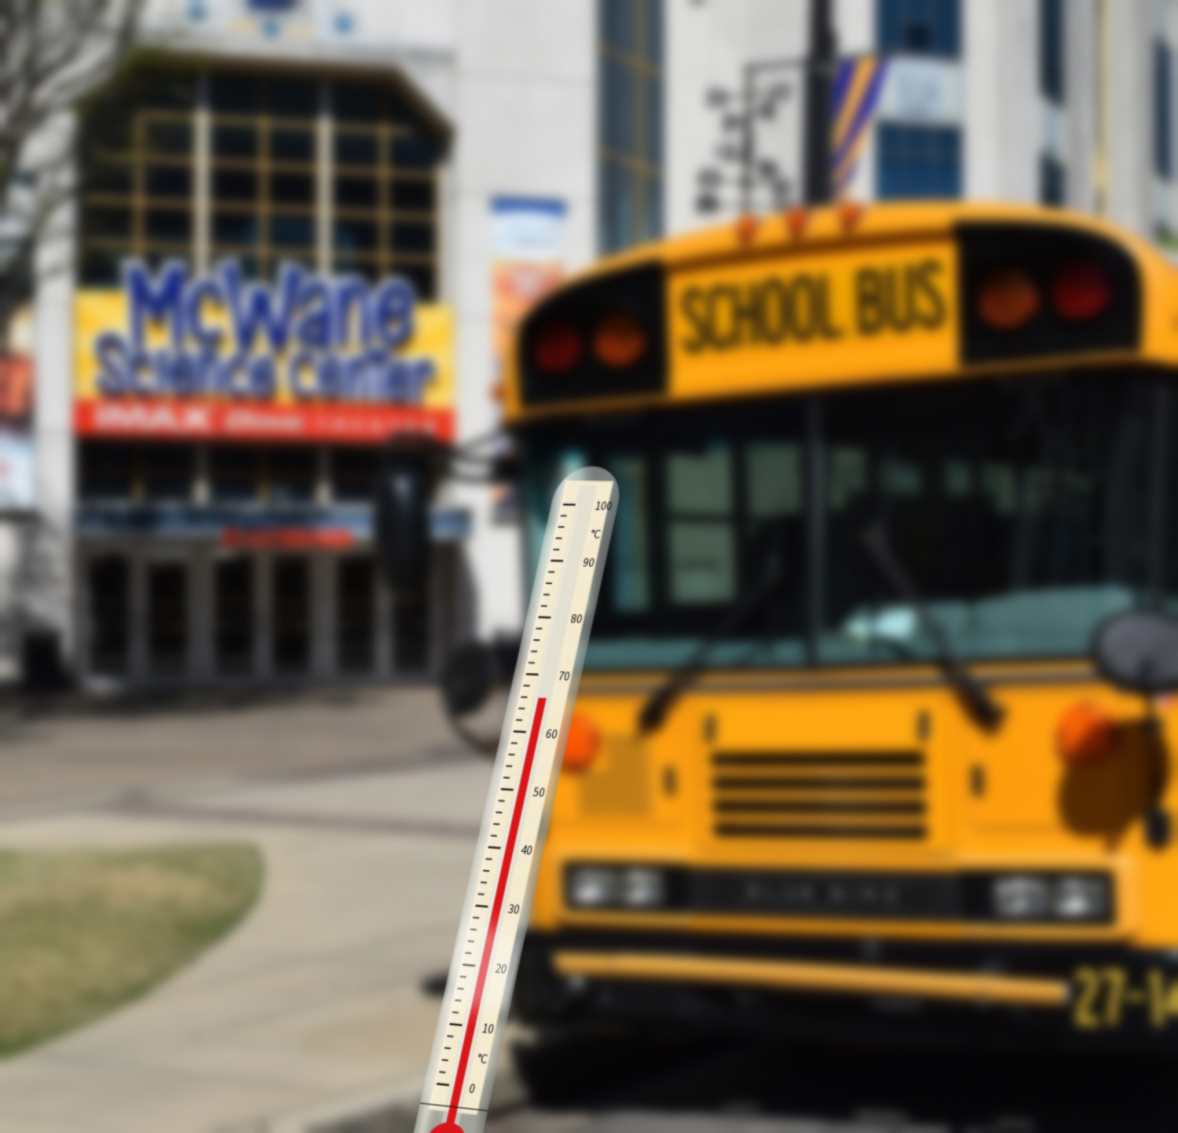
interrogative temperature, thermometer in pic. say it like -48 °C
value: 66 °C
